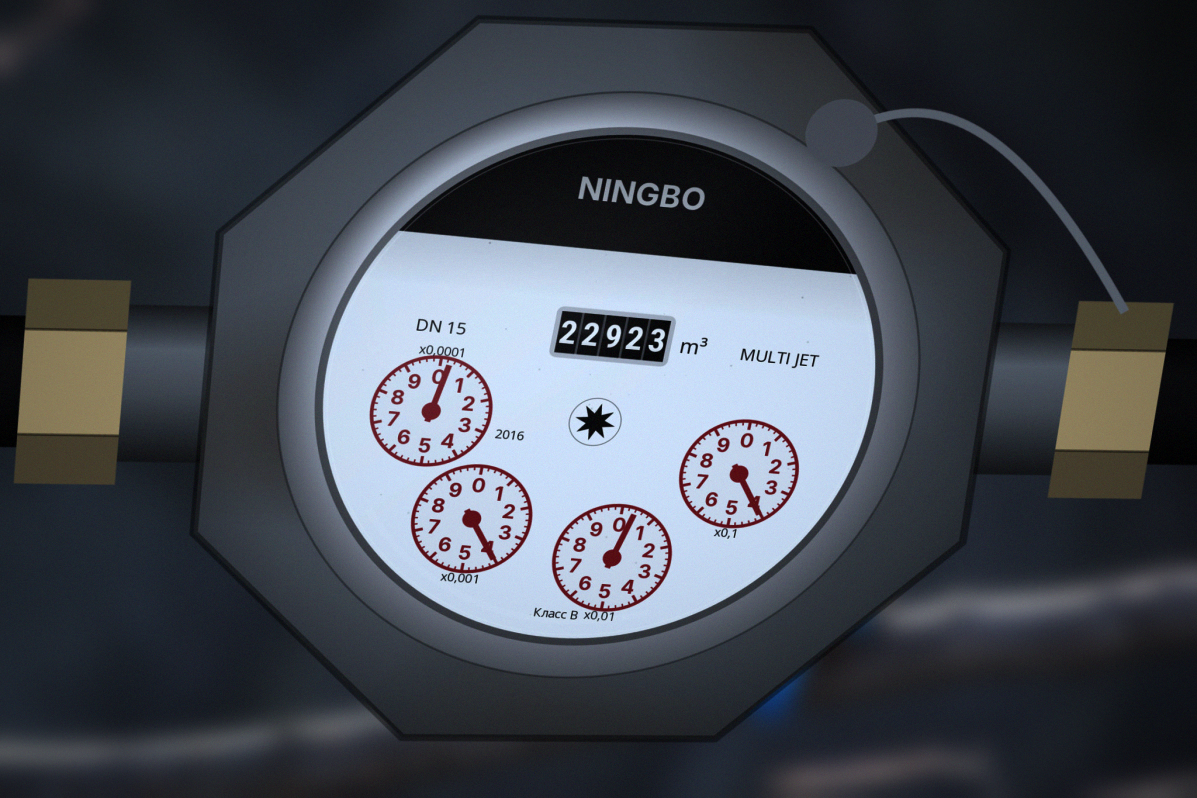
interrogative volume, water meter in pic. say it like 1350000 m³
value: 22923.4040 m³
